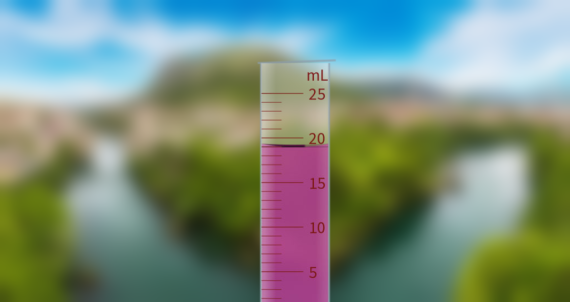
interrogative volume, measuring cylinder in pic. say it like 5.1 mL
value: 19 mL
